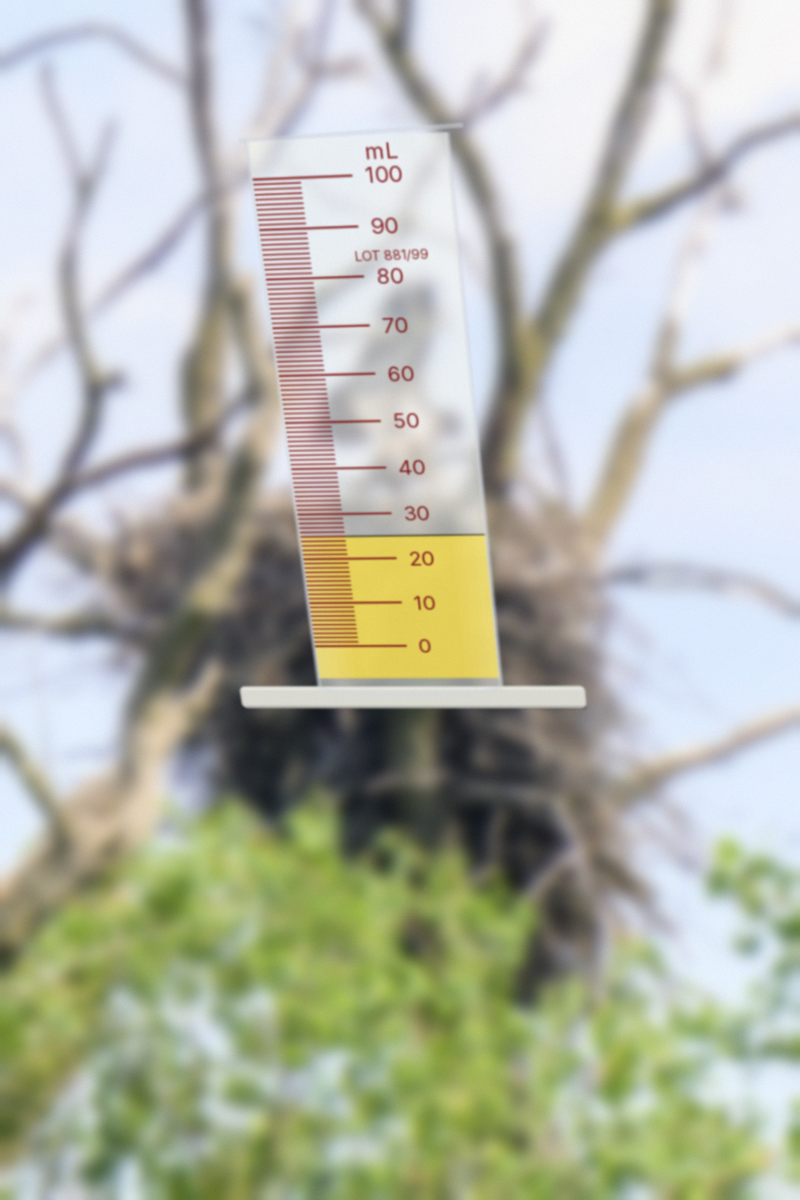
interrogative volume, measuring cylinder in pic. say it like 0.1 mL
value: 25 mL
